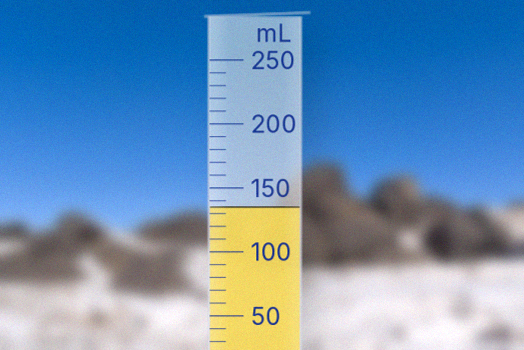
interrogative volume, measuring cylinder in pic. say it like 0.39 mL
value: 135 mL
